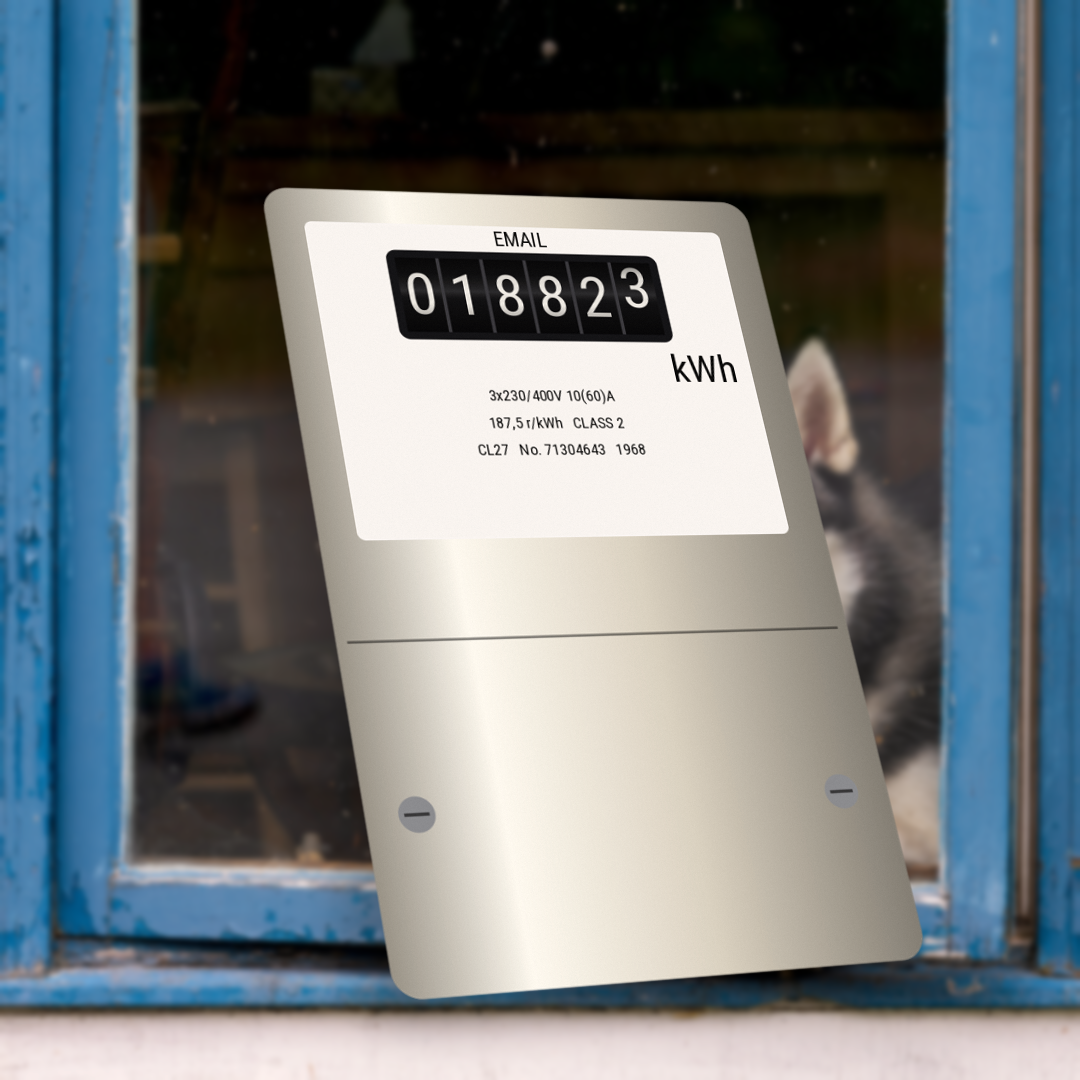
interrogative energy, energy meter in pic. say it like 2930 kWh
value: 18823 kWh
